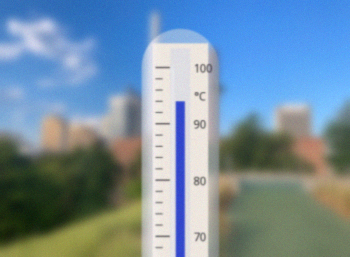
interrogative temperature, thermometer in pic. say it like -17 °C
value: 94 °C
